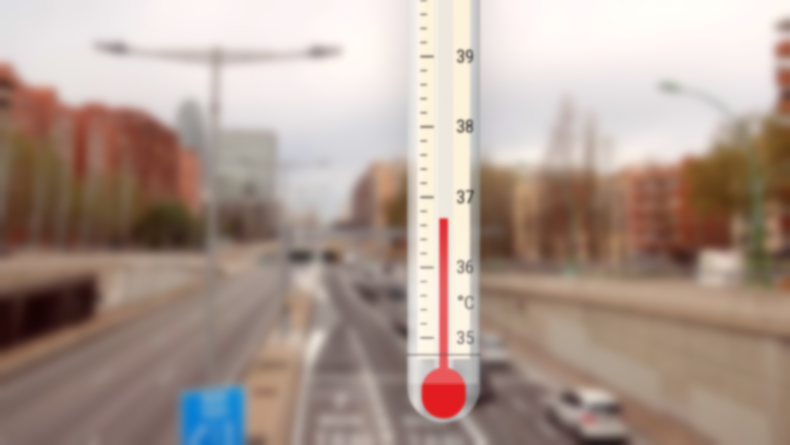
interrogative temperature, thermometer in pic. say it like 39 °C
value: 36.7 °C
